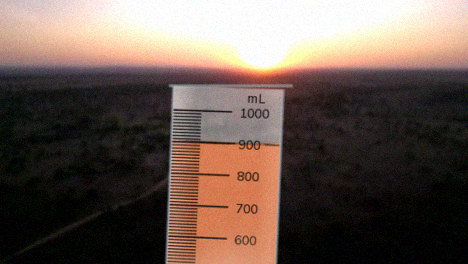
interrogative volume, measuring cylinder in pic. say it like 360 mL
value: 900 mL
